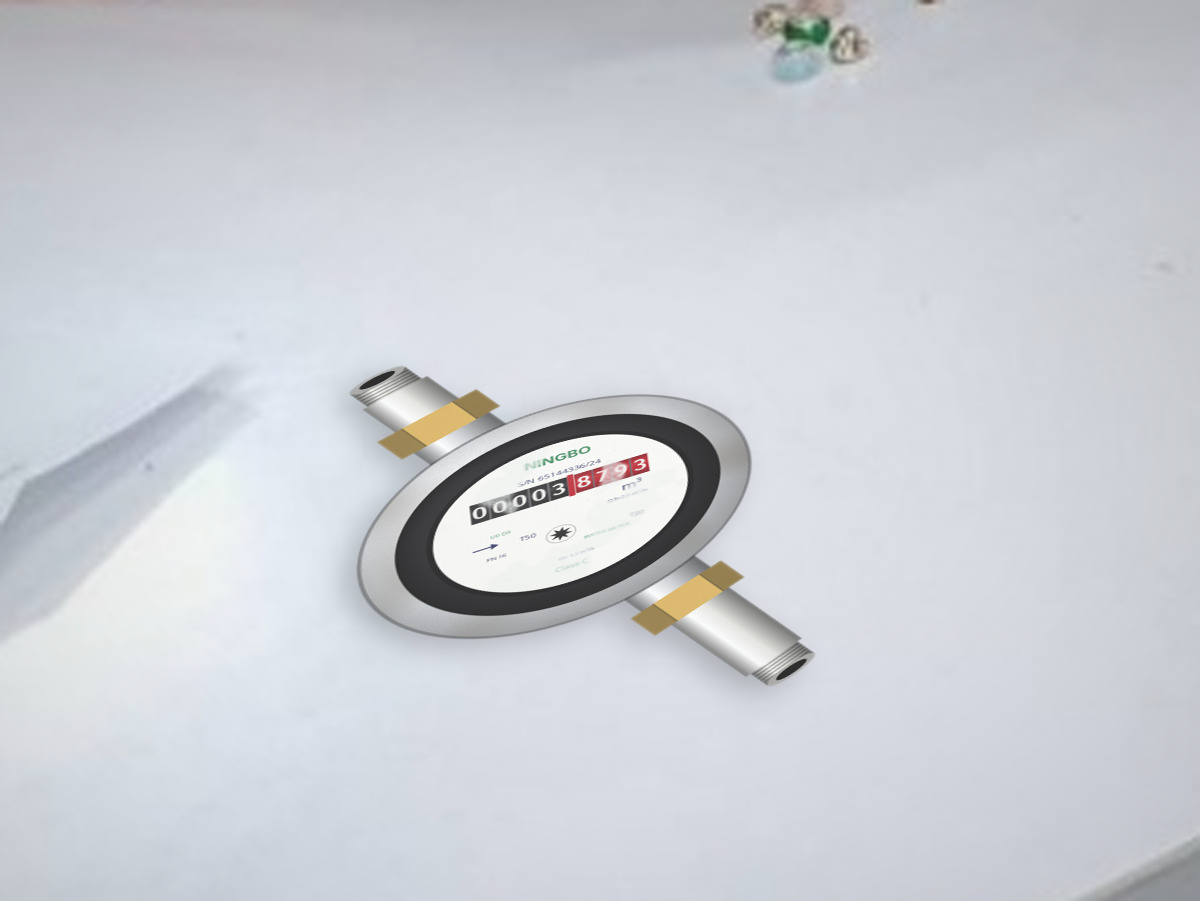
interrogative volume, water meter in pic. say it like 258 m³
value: 3.8793 m³
